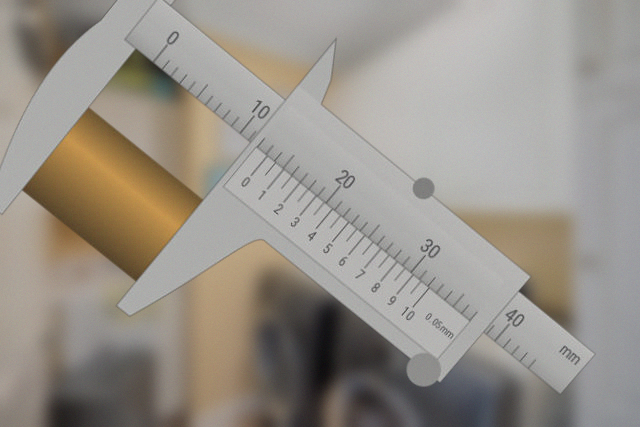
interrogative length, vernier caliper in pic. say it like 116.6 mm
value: 13.2 mm
